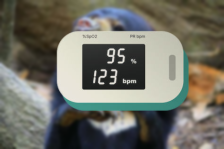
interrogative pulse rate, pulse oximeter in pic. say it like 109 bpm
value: 123 bpm
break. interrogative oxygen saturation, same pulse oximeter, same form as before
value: 95 %
